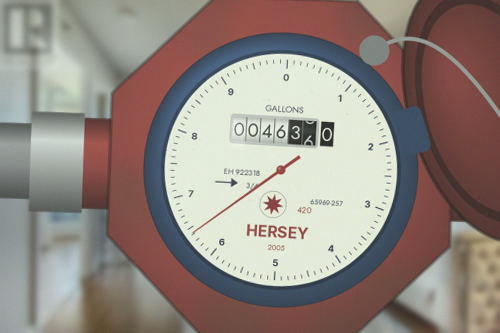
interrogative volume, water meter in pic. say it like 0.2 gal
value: 46356.4 gal
